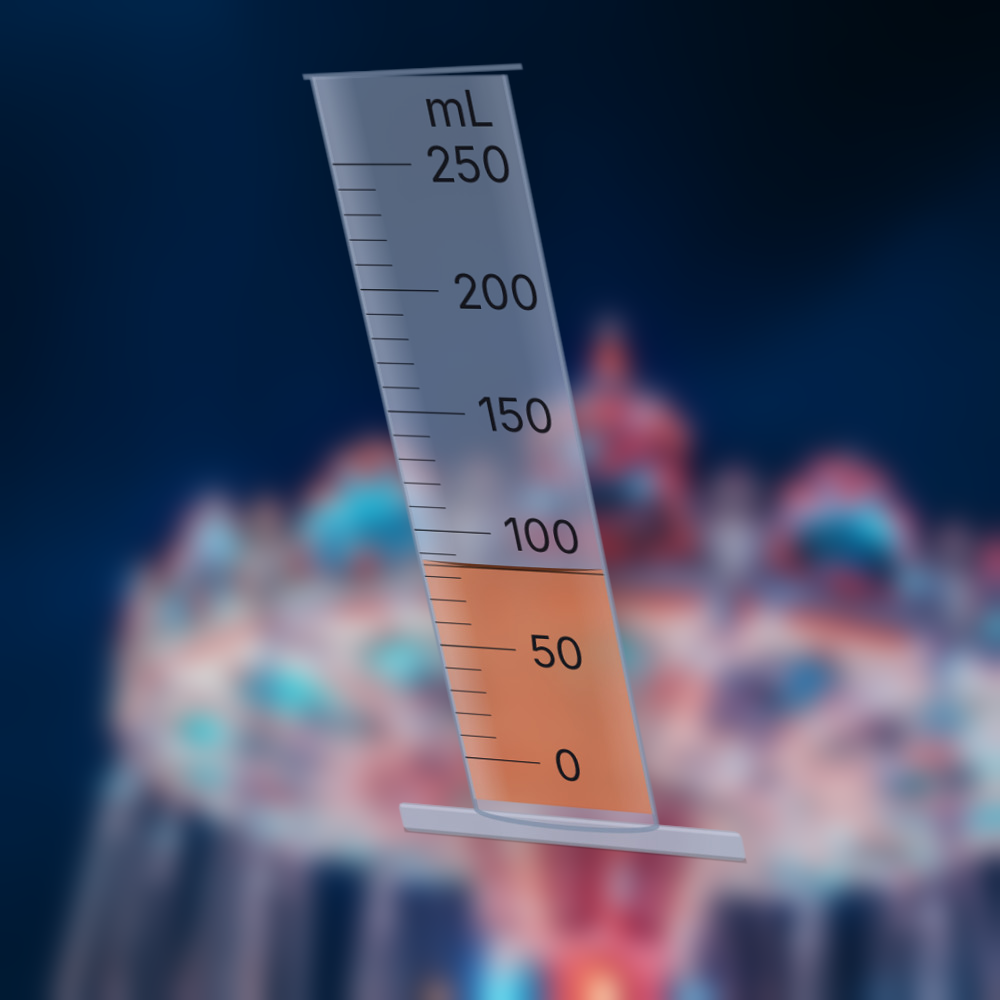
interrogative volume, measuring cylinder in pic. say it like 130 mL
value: 85 mL
